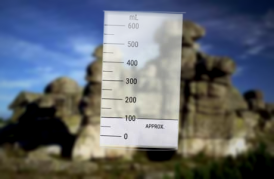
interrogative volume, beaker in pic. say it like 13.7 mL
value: 100 mL
